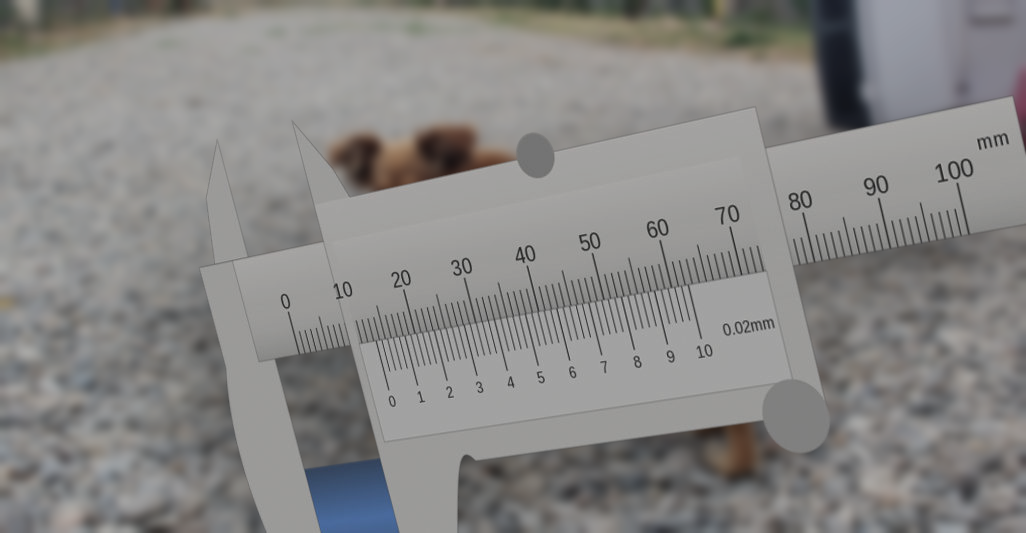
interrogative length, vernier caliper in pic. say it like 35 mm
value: 13.4 mm
